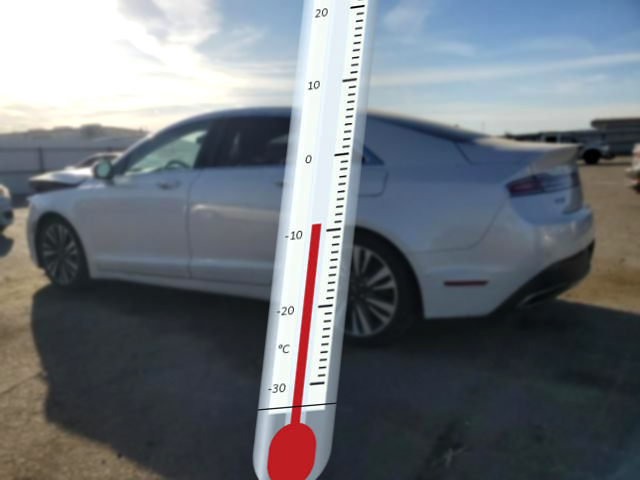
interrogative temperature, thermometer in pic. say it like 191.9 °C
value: -9 °C
